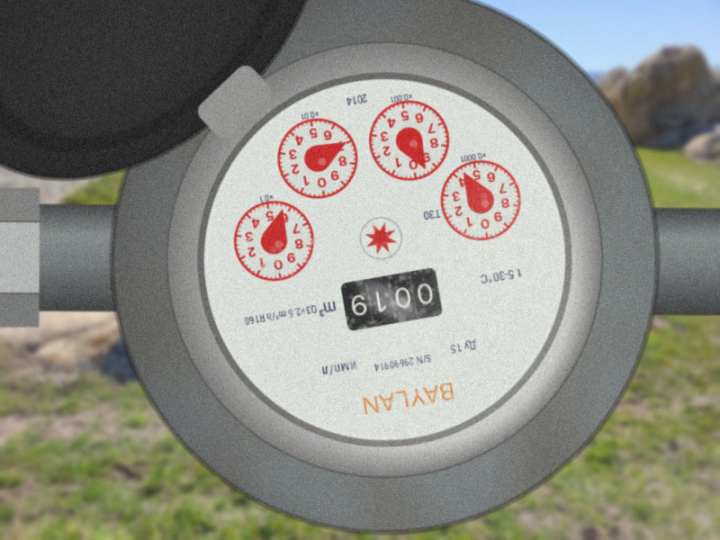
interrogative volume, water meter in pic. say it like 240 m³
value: 19.5694 m³
